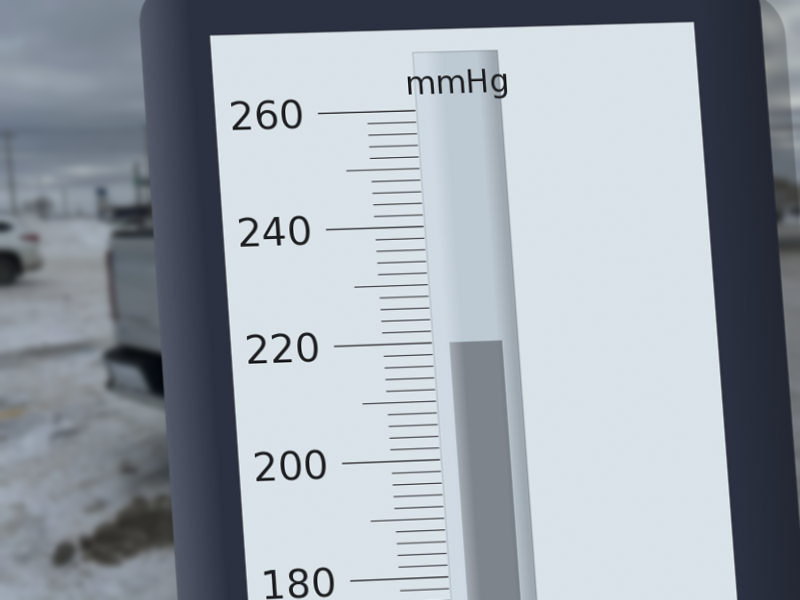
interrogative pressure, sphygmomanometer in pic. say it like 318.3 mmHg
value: 220 mmHg
